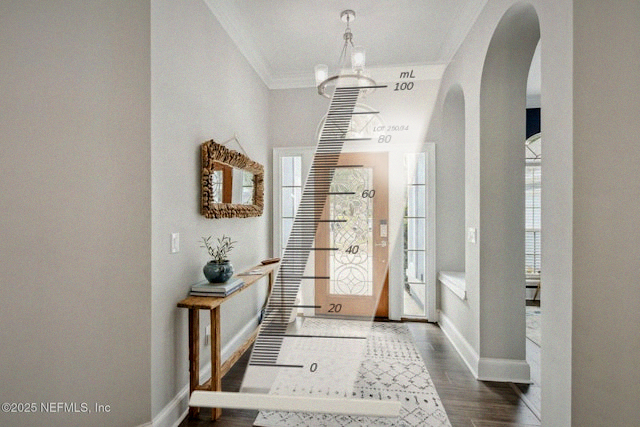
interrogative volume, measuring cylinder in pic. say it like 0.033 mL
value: 10 mL
